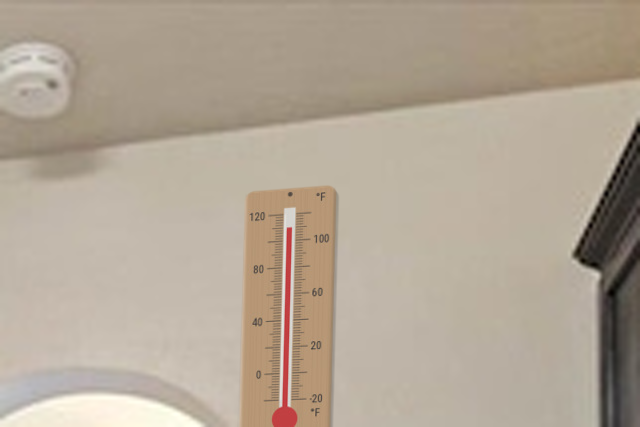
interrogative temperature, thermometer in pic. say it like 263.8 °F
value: 110 °F
